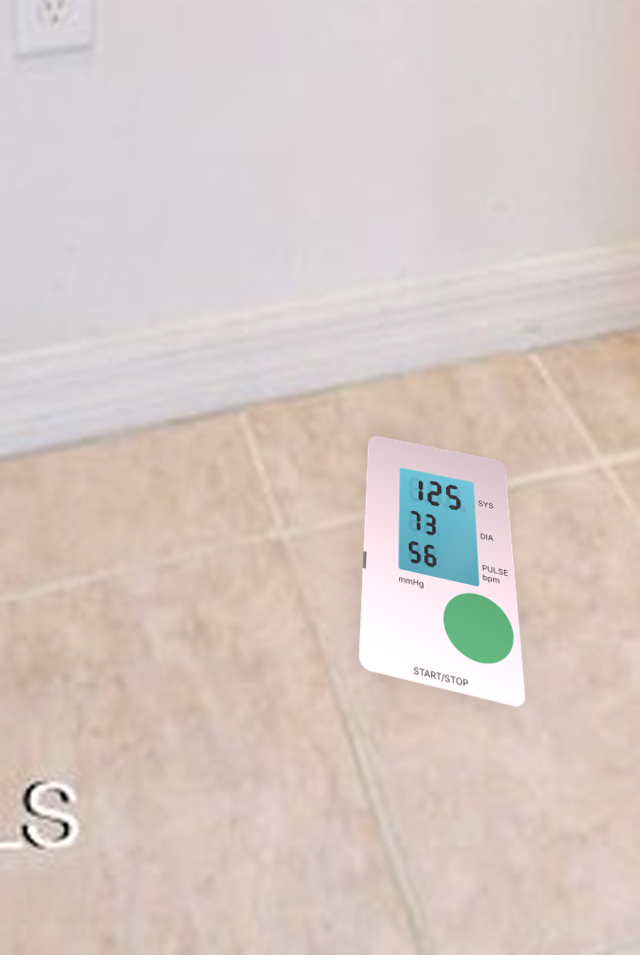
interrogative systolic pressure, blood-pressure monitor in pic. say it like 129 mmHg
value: 125 mmHg
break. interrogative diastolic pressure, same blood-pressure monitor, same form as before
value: 73 mmHg
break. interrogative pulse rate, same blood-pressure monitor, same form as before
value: 56 bpm
